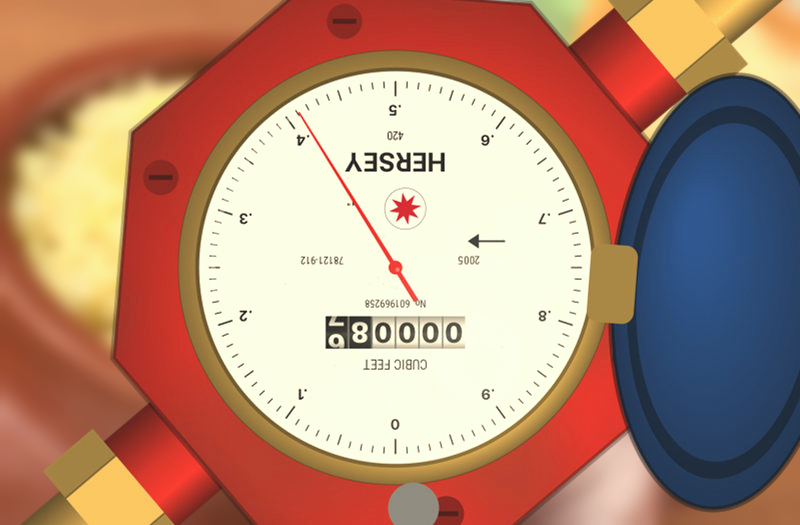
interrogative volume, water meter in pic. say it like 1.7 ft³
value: 86.41 ft³
